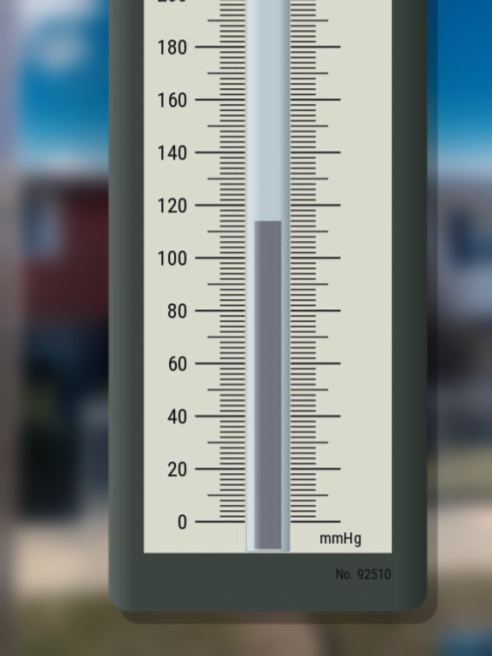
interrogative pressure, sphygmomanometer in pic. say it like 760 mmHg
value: 114 mmHg
